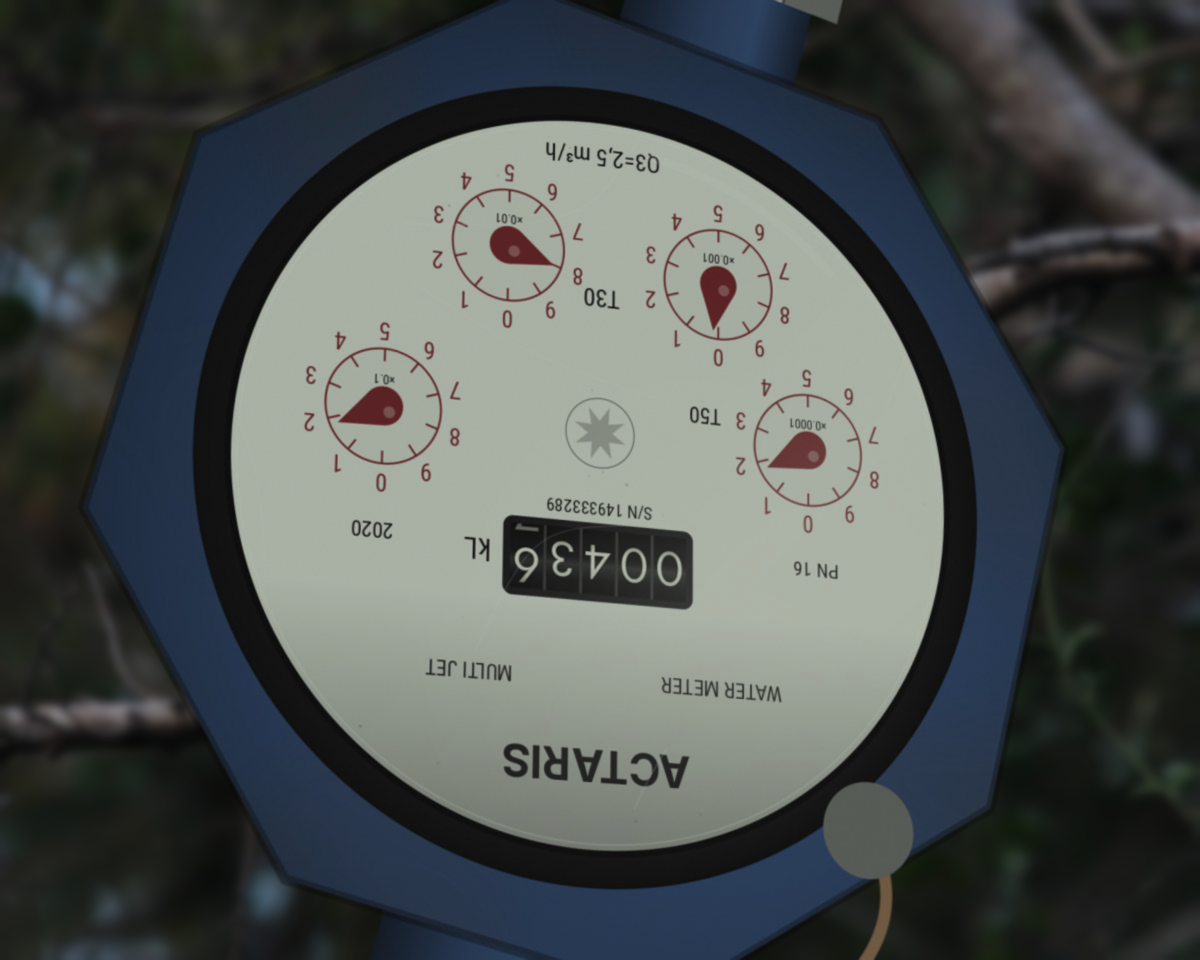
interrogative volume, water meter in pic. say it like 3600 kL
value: 436.1801 kL
